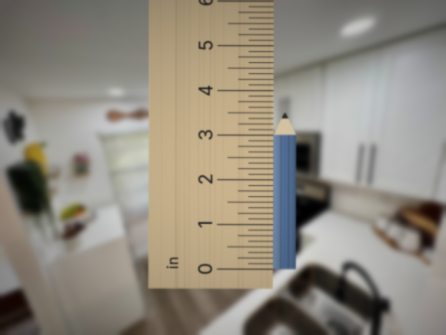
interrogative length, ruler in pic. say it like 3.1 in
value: 3.5 in
